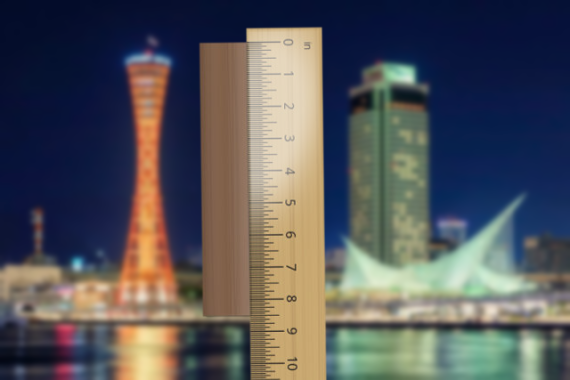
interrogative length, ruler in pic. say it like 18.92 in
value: 8.5 in
